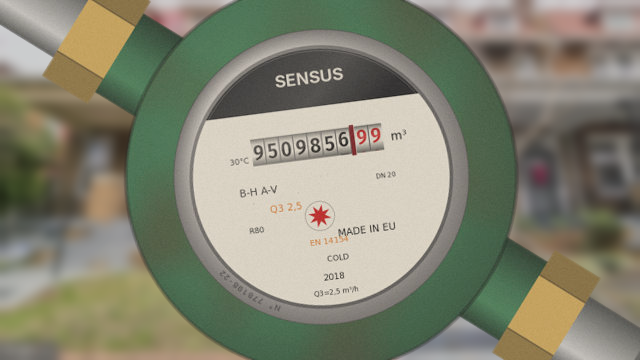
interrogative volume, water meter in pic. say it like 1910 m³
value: 9509856.99 m³
